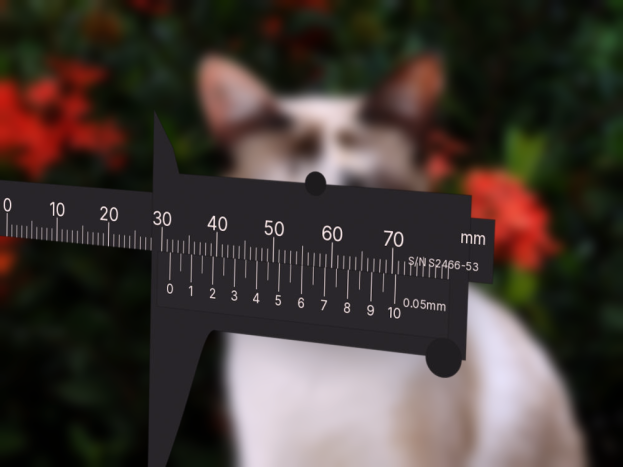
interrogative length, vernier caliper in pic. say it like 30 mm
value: 31.6 mm
